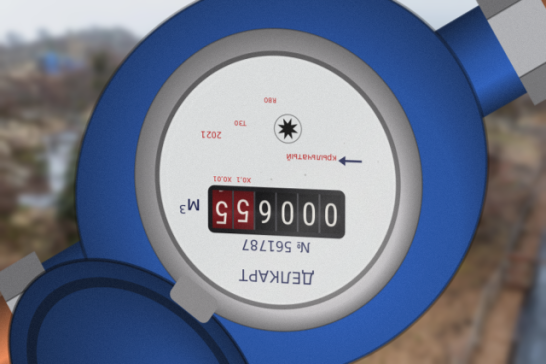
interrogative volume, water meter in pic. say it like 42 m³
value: 6.55 m³
